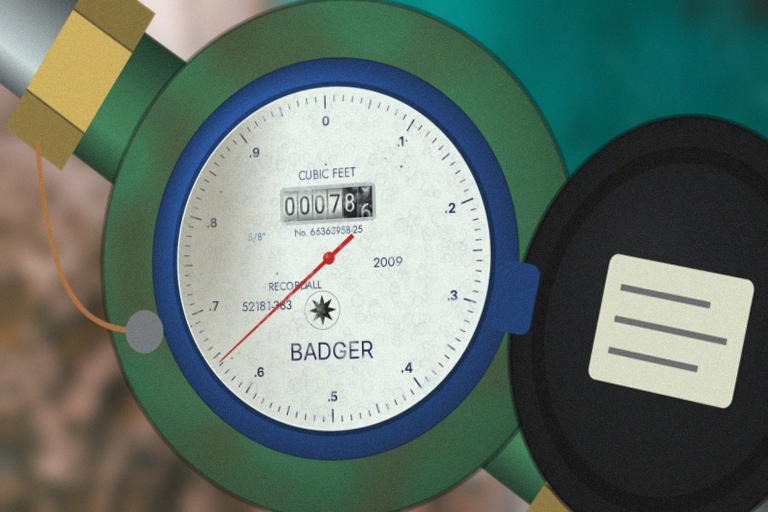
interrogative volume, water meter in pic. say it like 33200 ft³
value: 785.64 ft³
